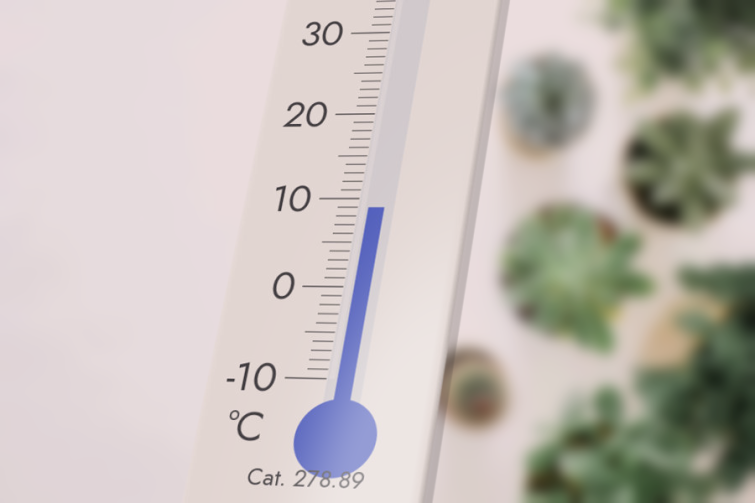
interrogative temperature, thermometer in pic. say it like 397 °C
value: 9 °C
